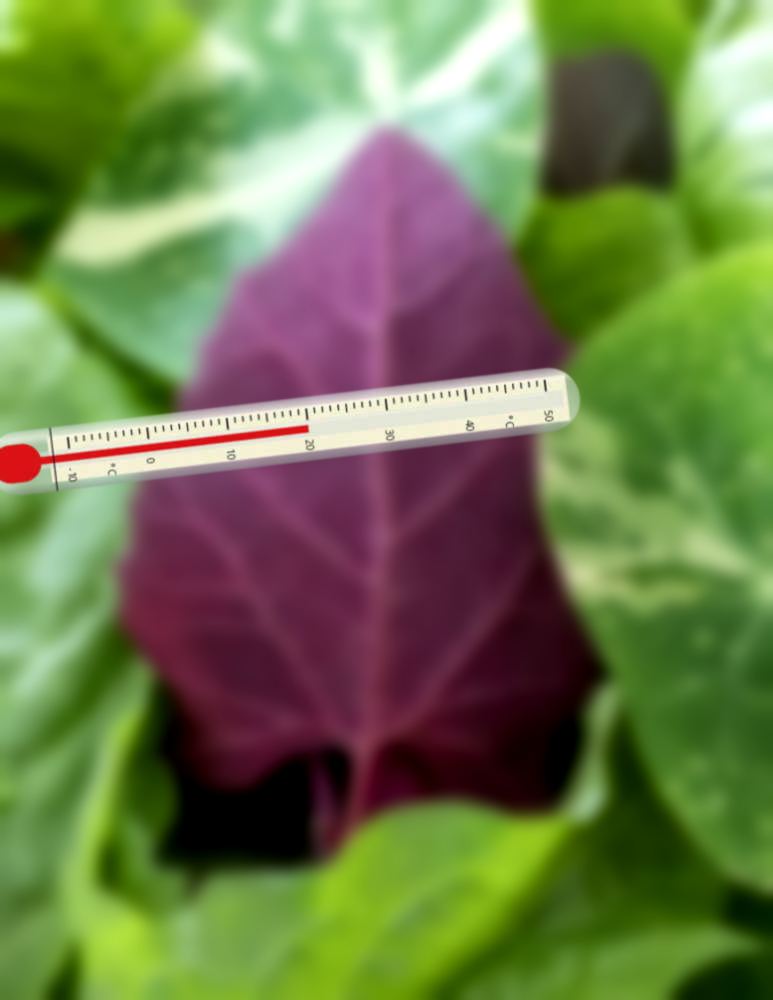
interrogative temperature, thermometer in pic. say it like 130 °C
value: 20 °C
